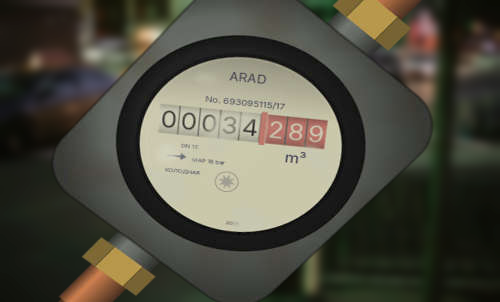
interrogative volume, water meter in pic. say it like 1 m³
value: 34.289 m³
